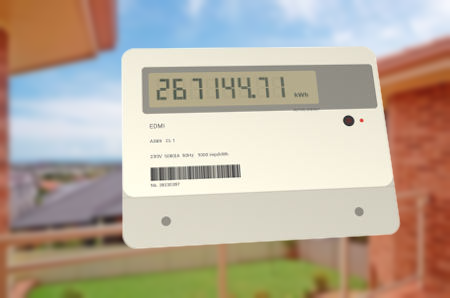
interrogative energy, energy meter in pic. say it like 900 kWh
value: 267144.71 kWh
